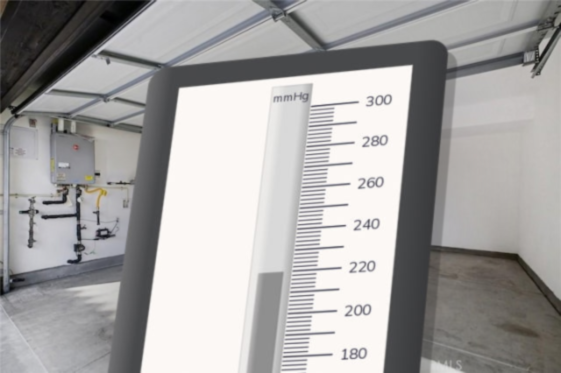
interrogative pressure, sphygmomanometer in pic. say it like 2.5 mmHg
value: 220 mmHg
